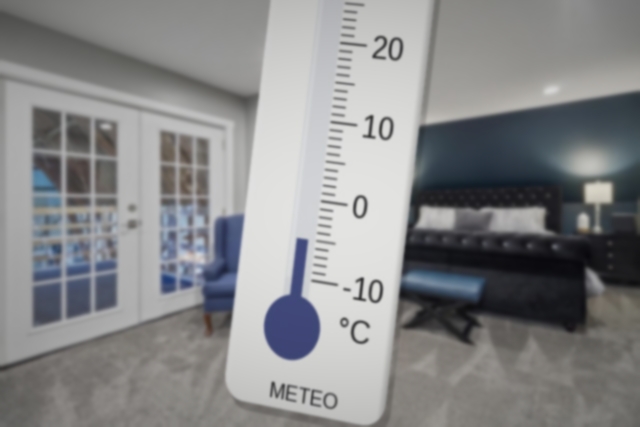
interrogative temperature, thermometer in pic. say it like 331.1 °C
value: -5 °C
